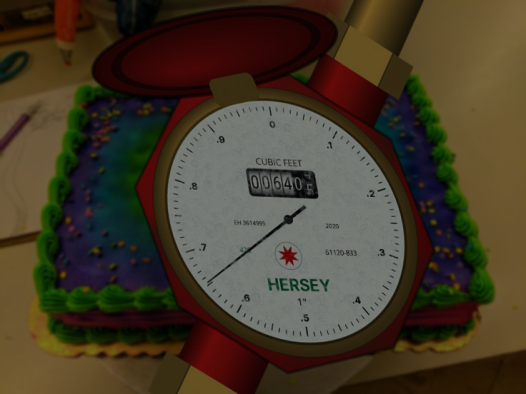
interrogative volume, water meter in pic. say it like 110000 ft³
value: 6404.65 ft³
